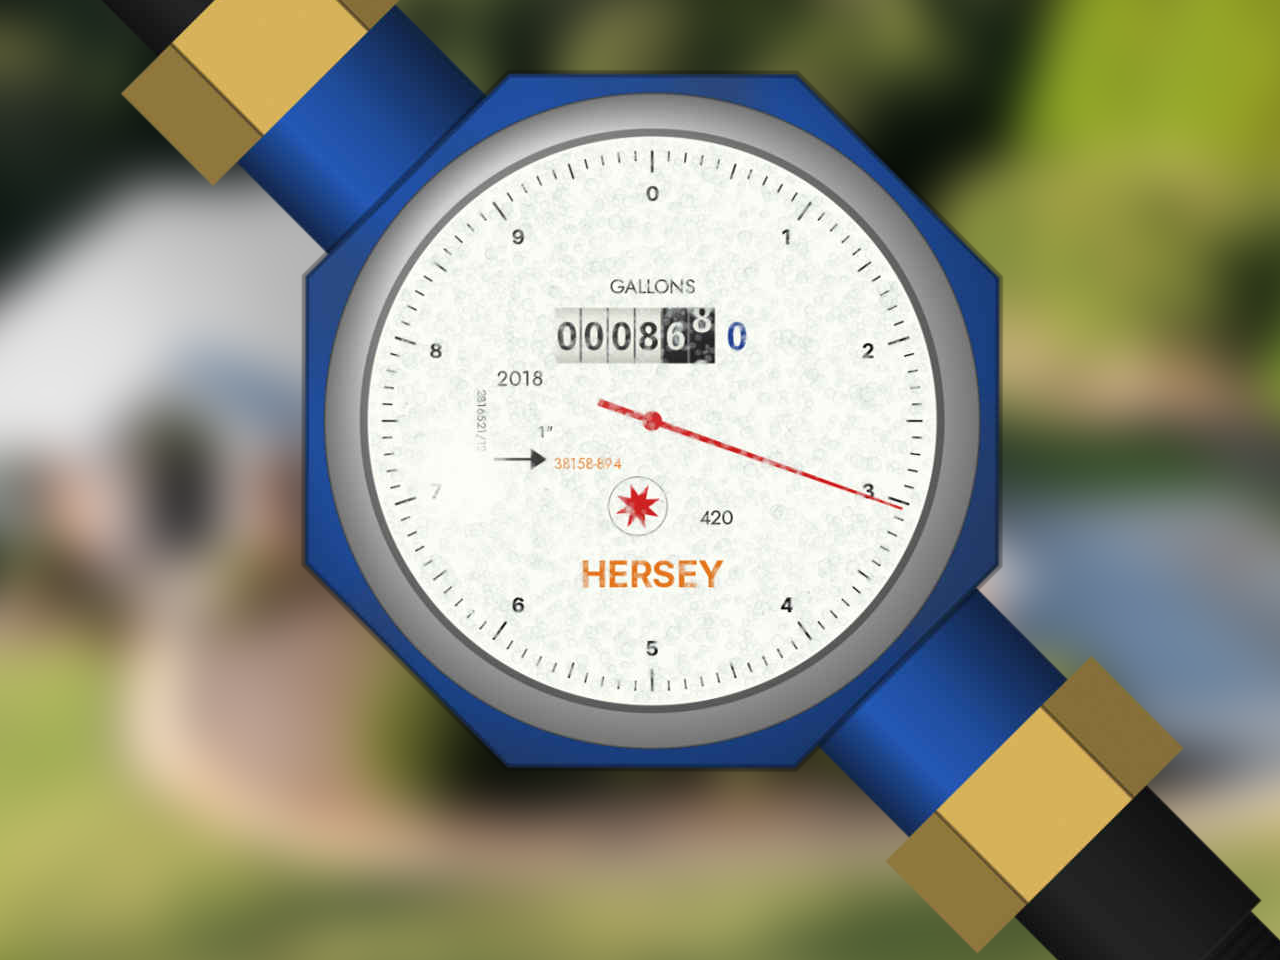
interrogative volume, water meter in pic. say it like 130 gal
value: 8683.0 gal
